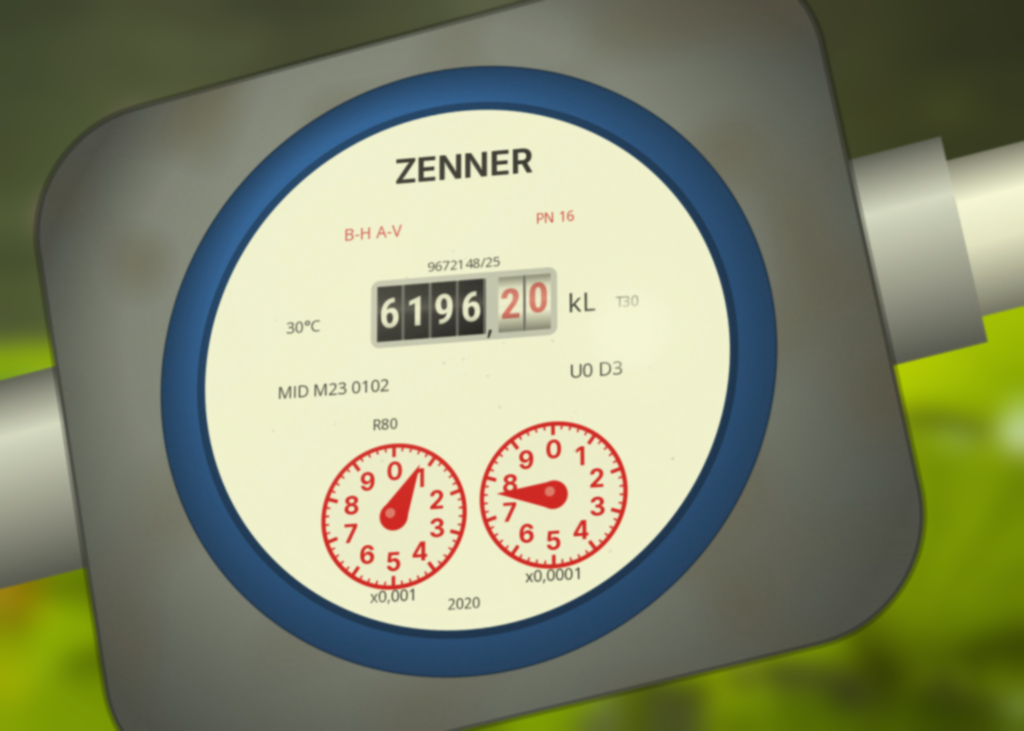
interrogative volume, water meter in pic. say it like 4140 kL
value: 6196.2007 kL
